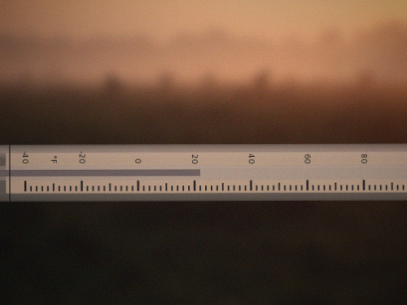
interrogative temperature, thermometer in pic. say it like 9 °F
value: 22 °F
